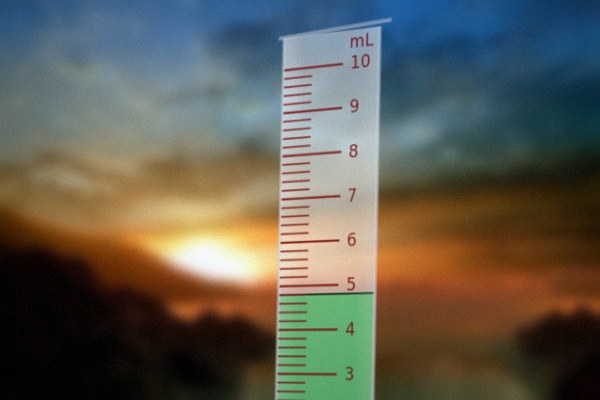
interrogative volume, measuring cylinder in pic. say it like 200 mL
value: 4.8 mL
